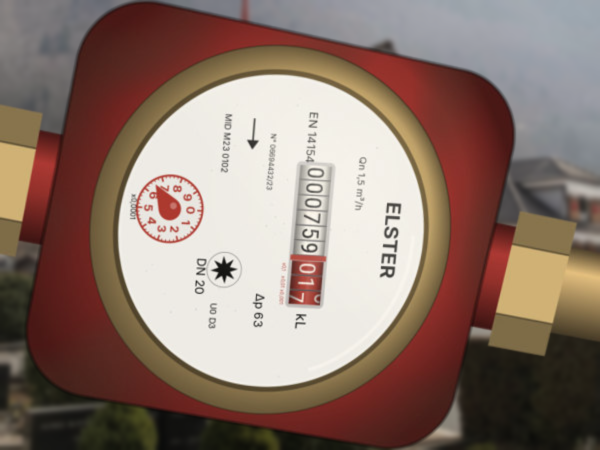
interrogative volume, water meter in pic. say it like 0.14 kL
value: 759.0166 kL
